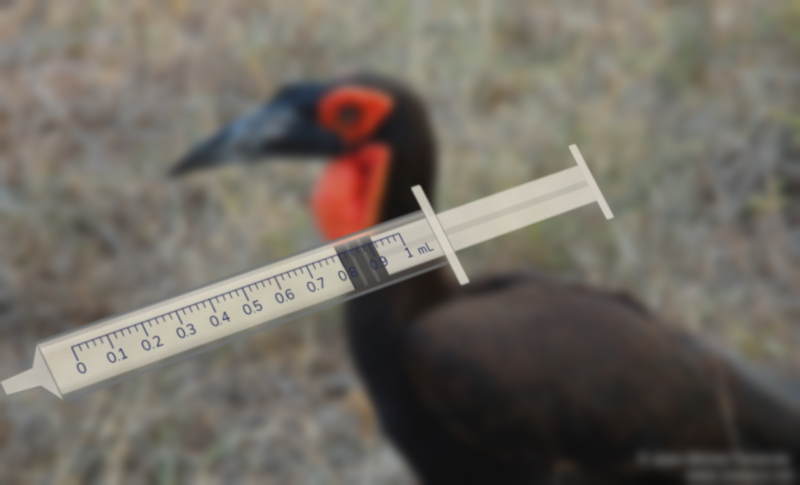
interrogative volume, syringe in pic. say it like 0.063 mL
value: 0.8 mL
